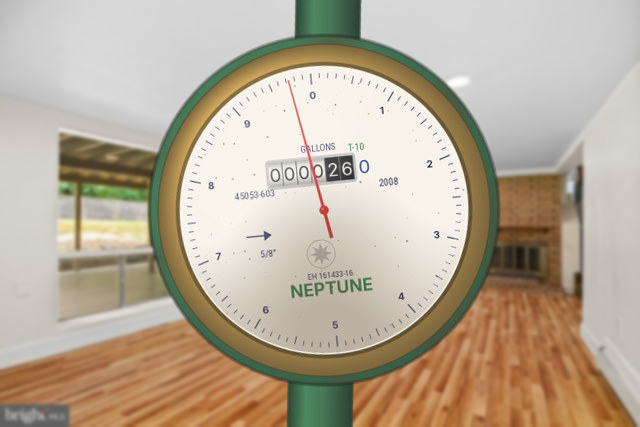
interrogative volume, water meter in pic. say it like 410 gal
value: 259.7 gal
